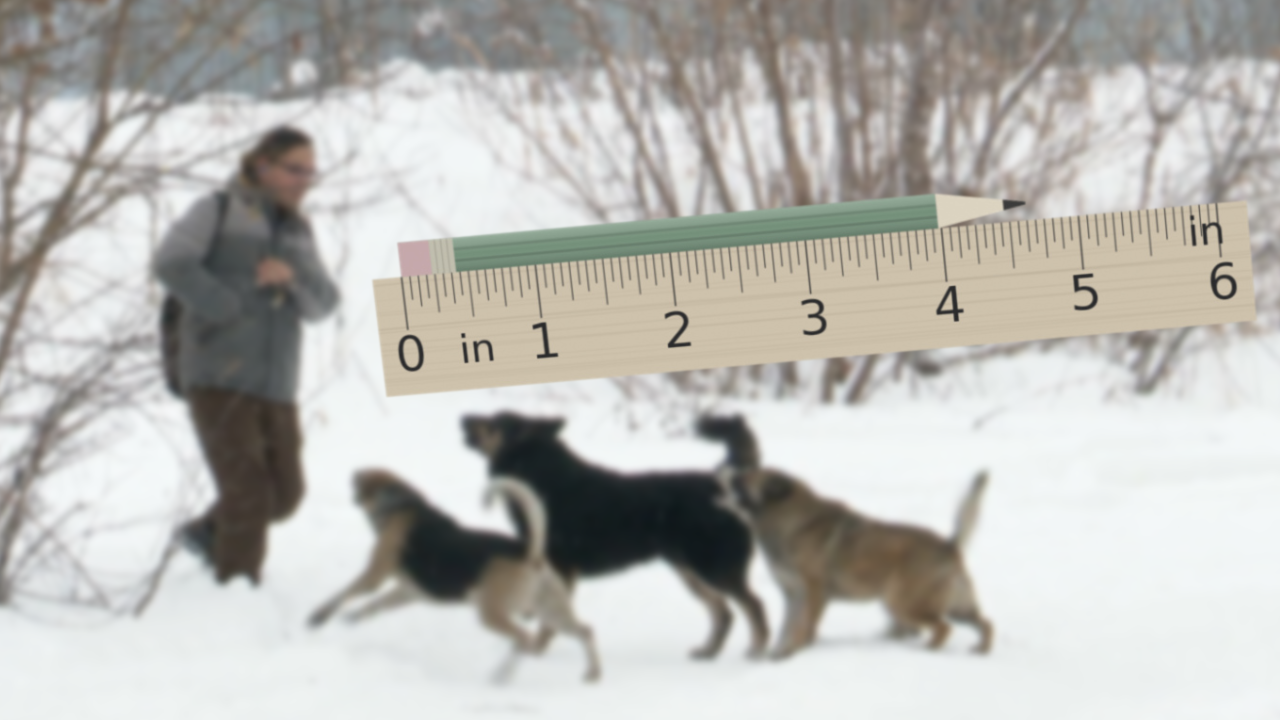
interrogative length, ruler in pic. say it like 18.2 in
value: 4.625 in
